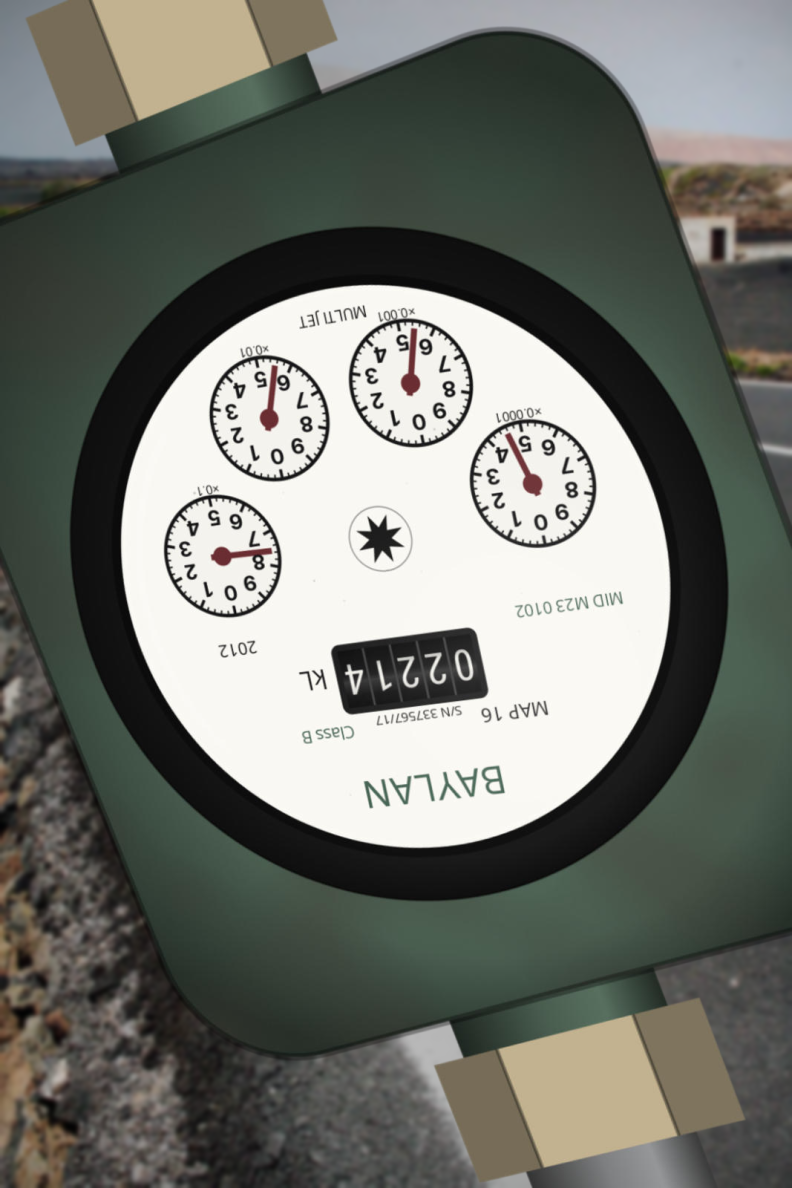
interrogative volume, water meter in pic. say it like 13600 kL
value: 2214.7554 kL
